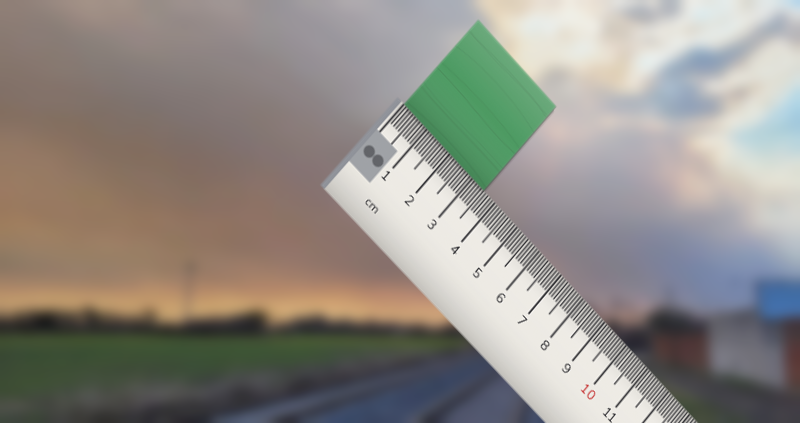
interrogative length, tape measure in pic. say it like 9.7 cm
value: 3.5 cm
